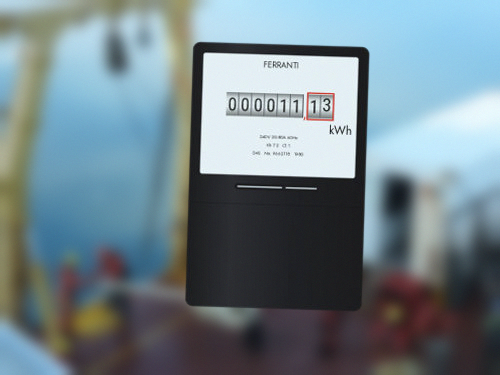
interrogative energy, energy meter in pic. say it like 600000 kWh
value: 11.13 kWh
